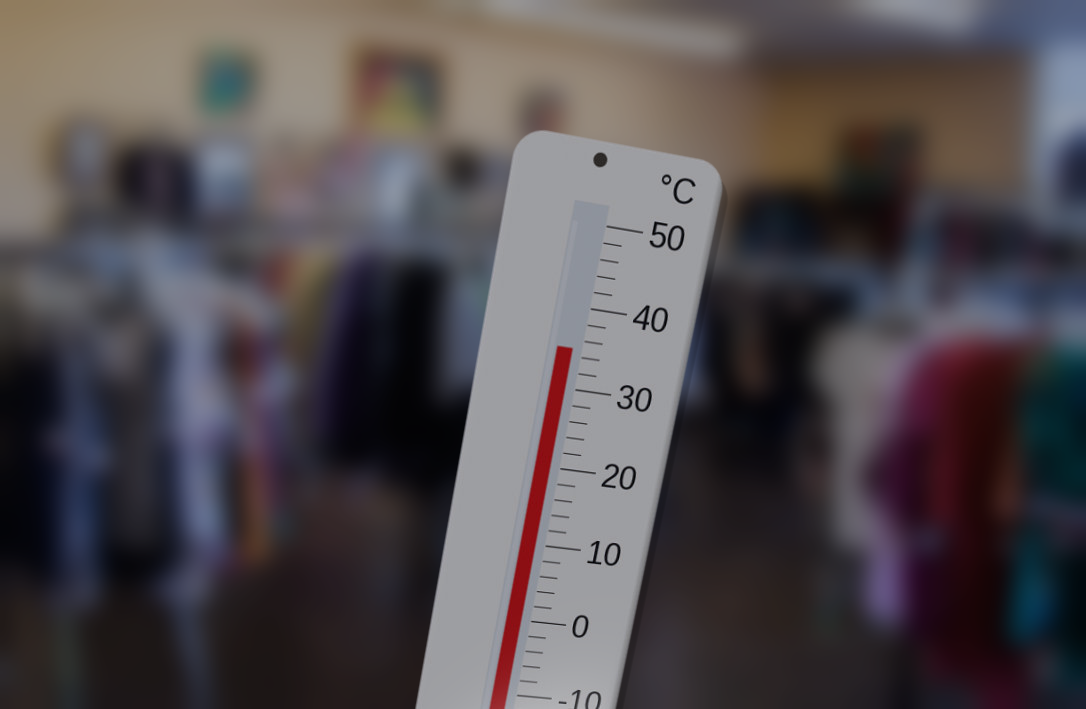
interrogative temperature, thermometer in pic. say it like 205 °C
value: 35 °C
